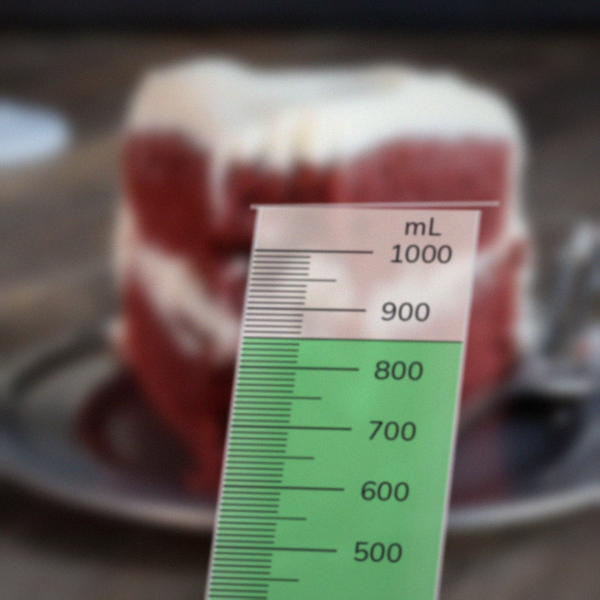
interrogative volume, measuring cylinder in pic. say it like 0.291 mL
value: 850 mL
